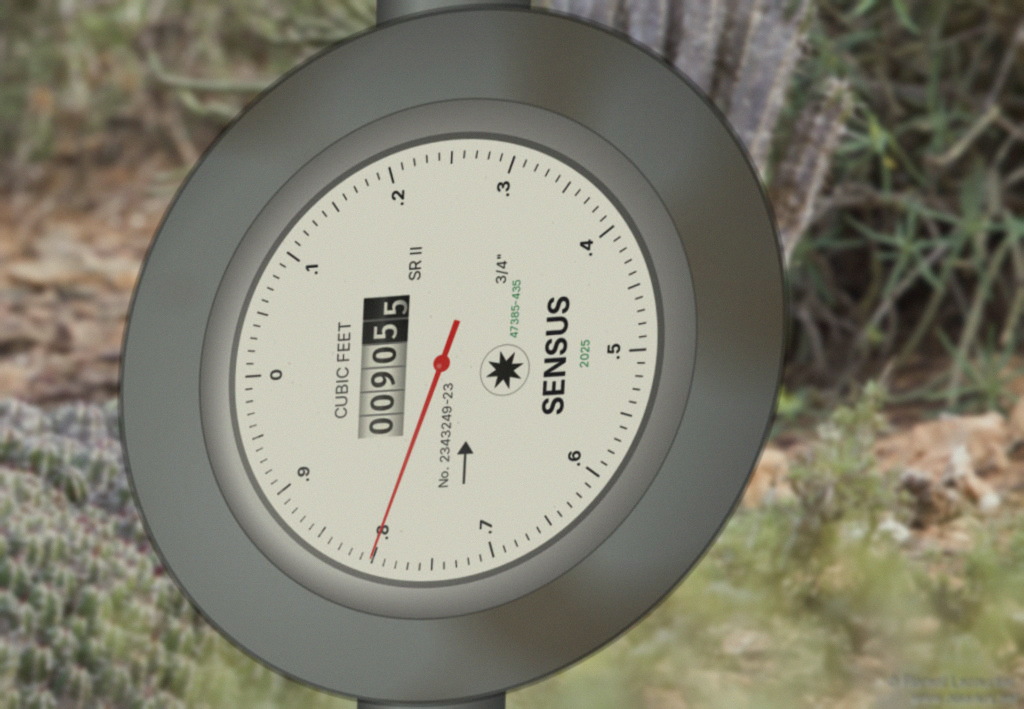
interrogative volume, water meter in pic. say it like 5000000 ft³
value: 9054.80 ft³
